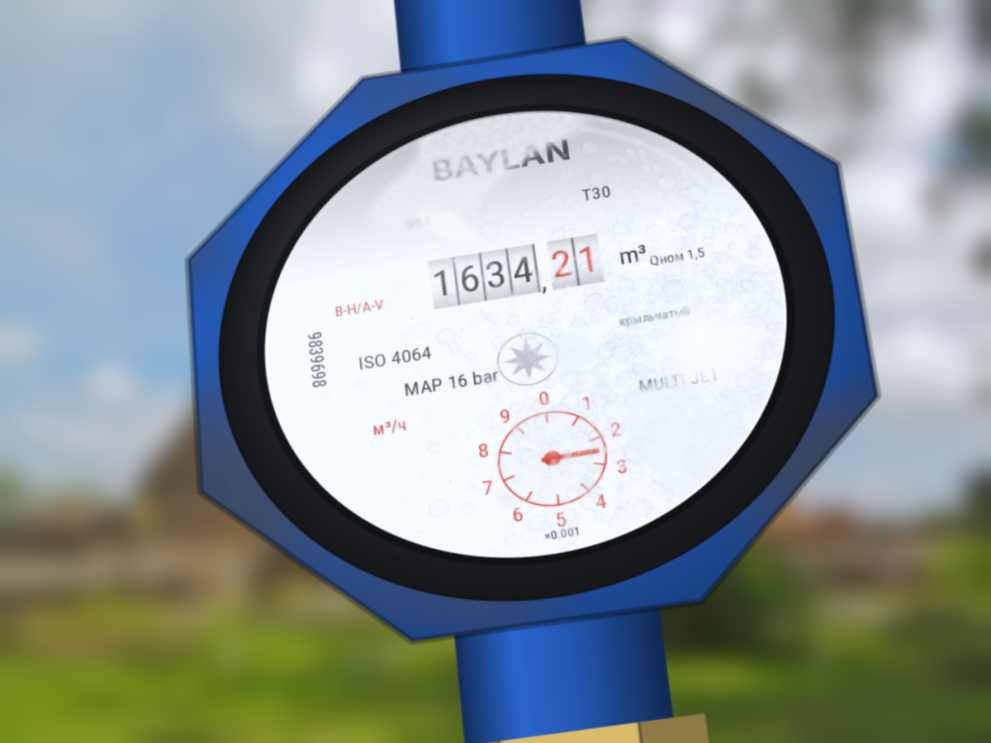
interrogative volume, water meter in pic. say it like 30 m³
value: 1634.212 m³
